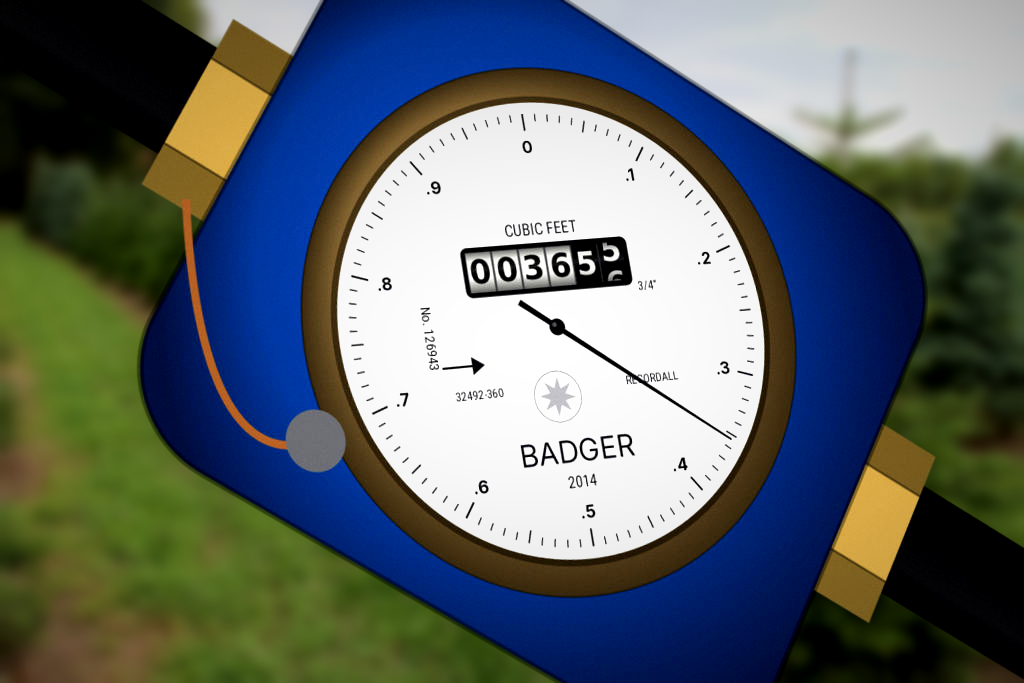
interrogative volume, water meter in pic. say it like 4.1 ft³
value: 3655.35 ft³
